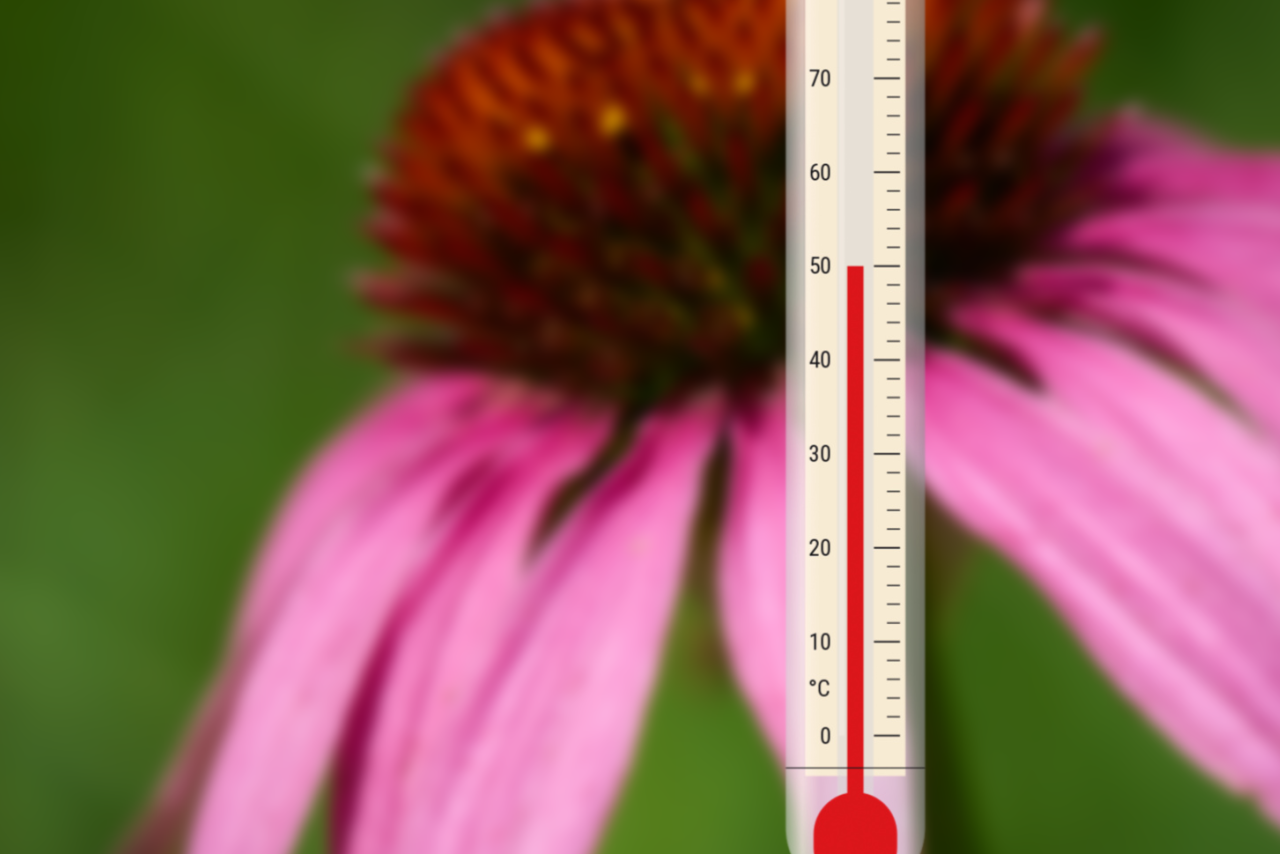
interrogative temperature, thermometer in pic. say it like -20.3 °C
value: 50 °C
